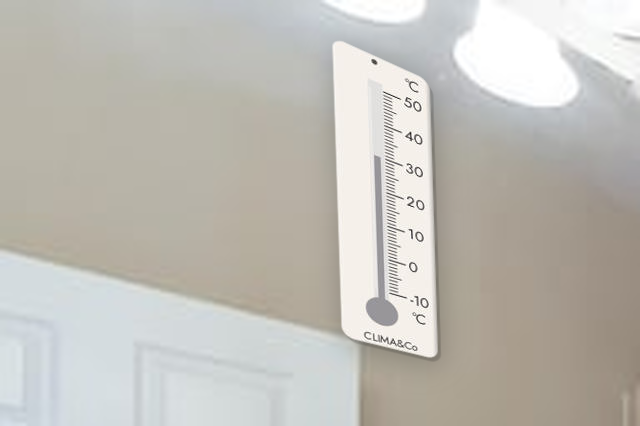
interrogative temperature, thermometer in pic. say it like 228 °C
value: 30 °C
